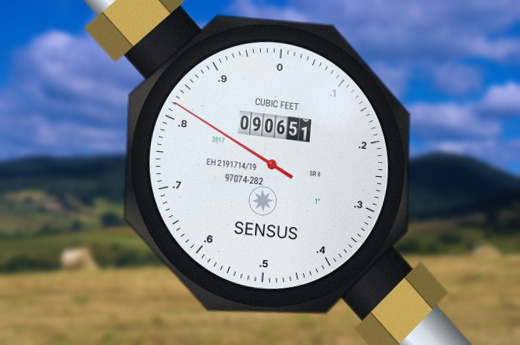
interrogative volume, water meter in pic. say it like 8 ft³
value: 90650.82 ft³
